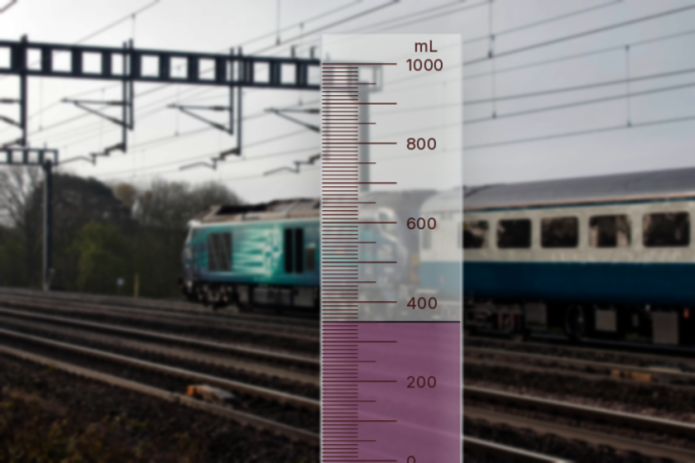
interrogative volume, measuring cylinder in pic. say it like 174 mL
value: 350 mL
